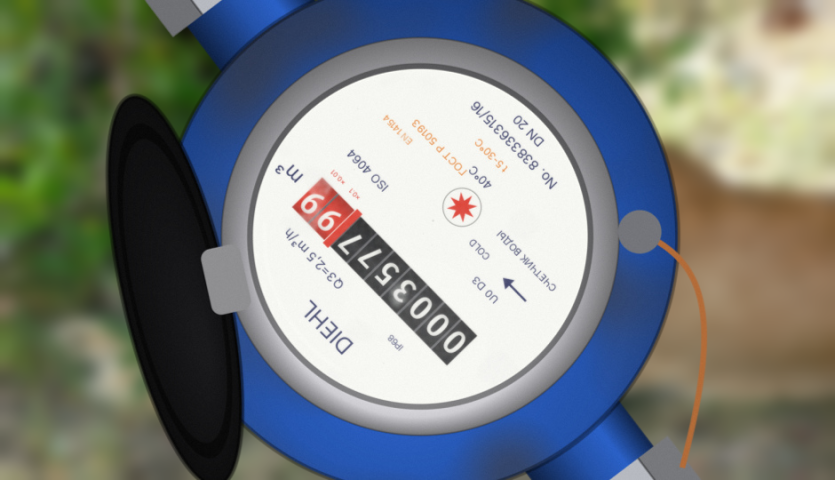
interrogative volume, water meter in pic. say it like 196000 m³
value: 3577.99 m³
